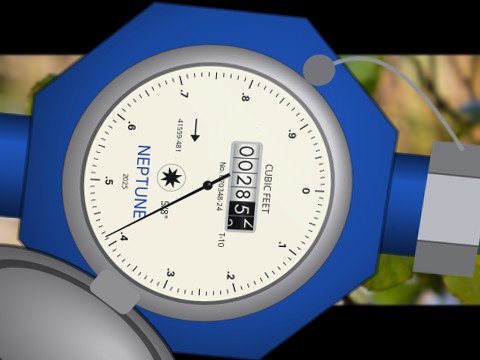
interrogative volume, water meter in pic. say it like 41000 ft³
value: 2852.41 ft³
